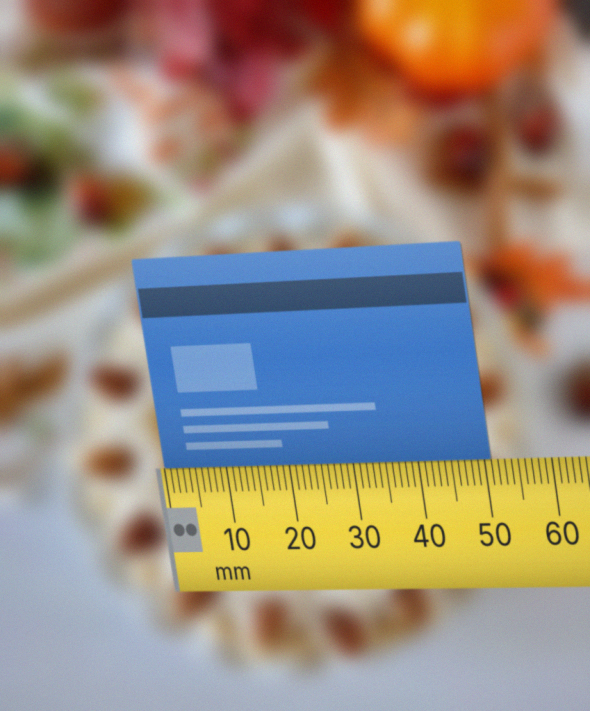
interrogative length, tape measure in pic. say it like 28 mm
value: 51 mm
